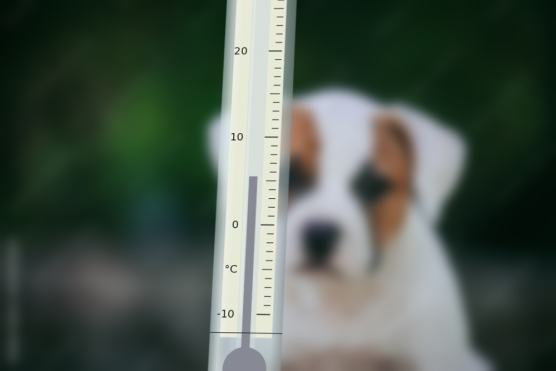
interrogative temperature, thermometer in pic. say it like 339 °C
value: 5.5 °C
